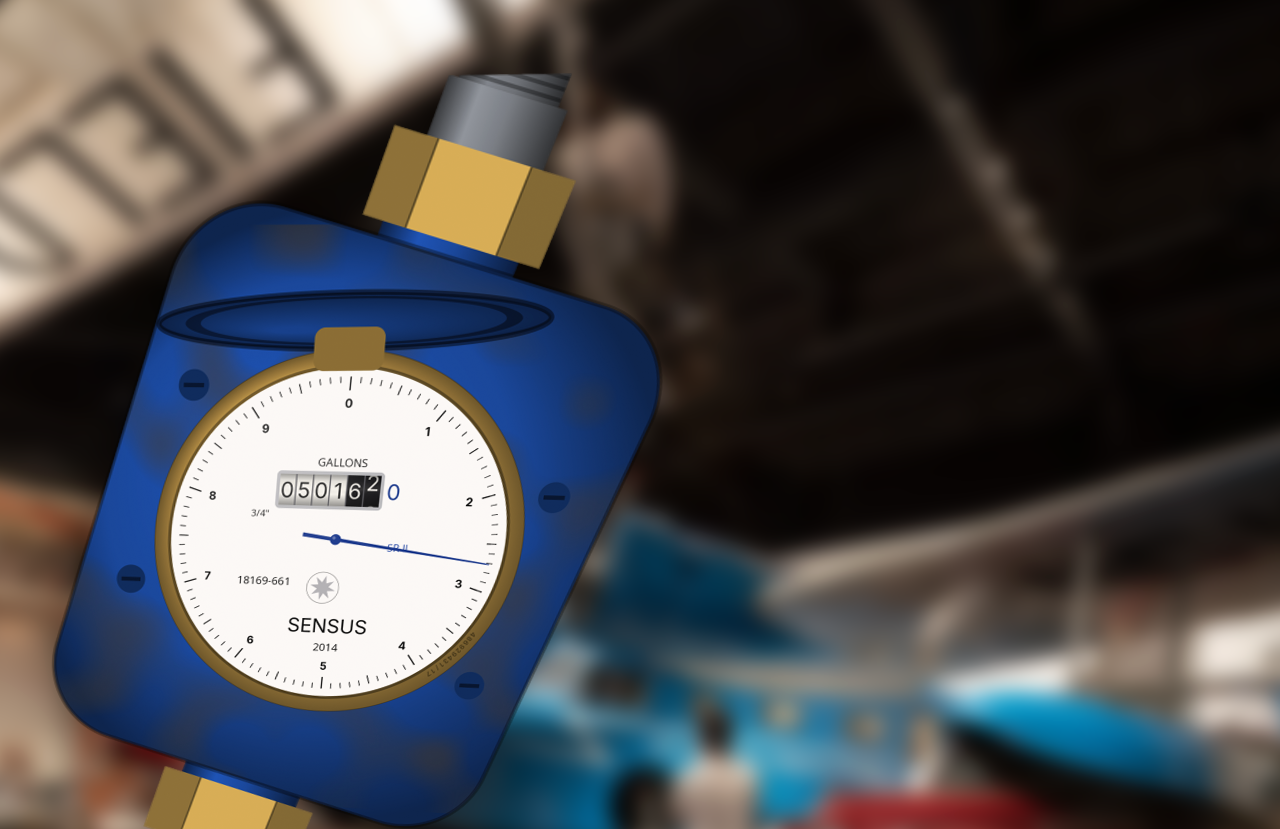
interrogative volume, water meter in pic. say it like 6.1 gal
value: 501622.7 gal
